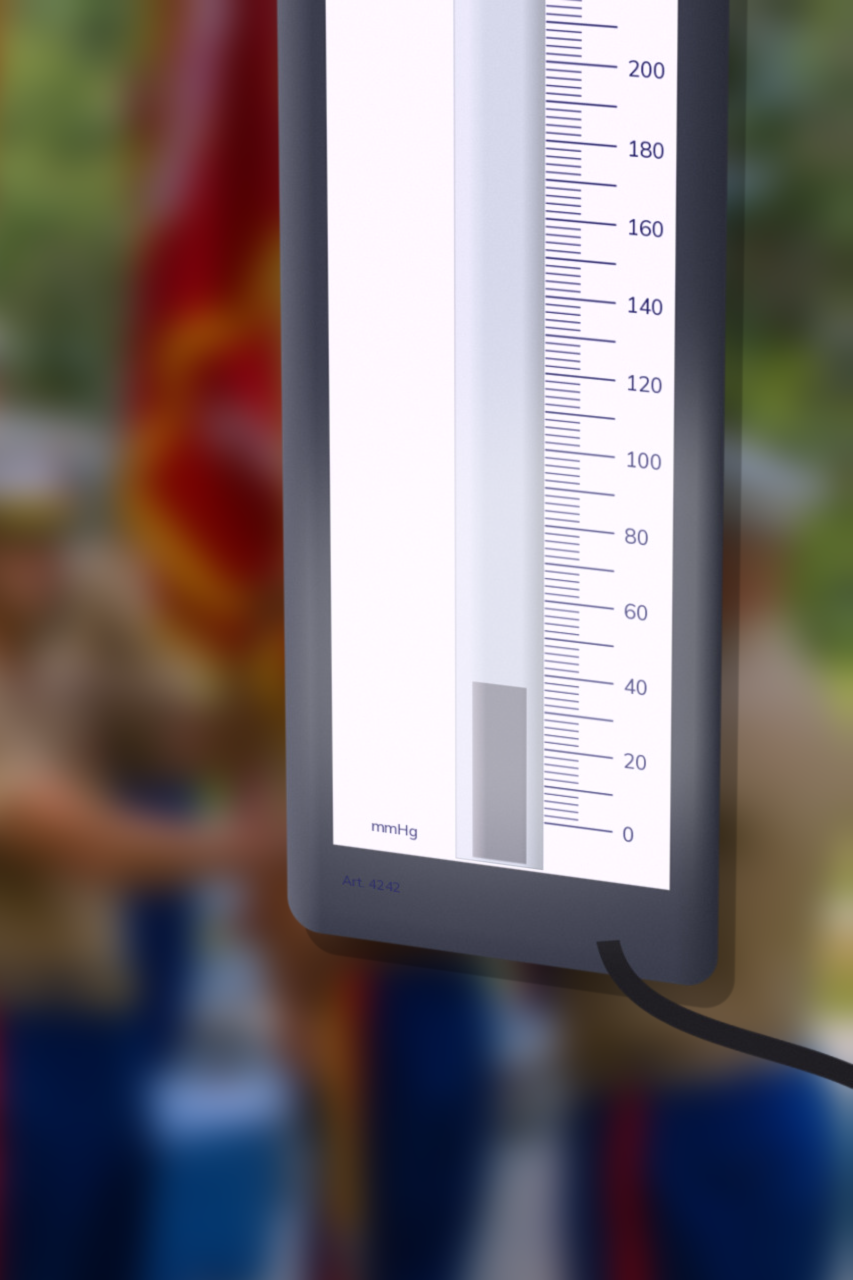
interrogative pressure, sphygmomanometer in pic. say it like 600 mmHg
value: 36 mmHg
